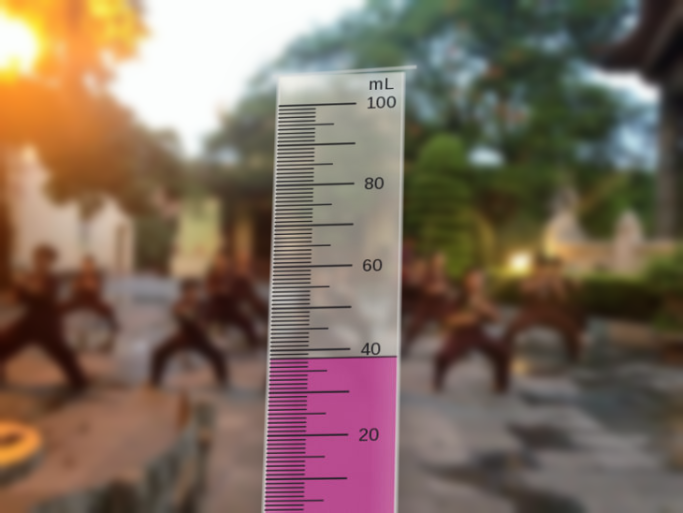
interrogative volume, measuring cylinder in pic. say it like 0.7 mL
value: 38 mL
